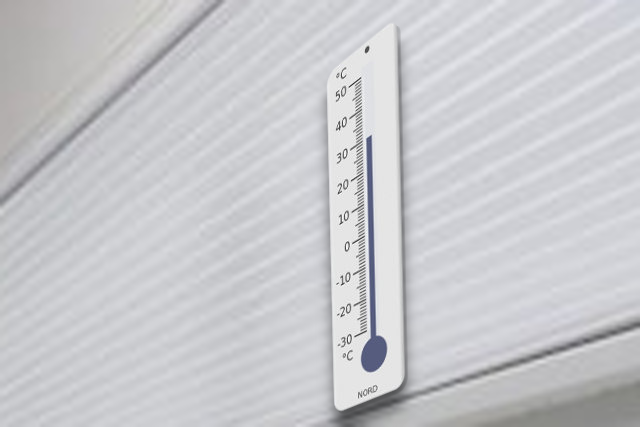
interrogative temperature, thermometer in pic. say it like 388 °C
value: 30 °C
